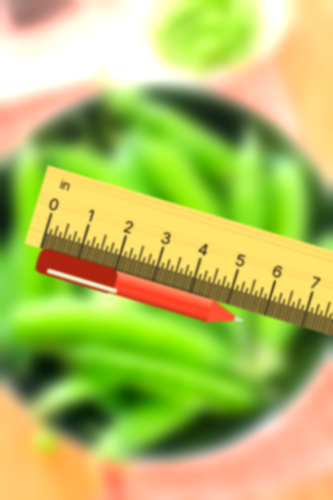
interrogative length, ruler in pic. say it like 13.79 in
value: 5.5 in
